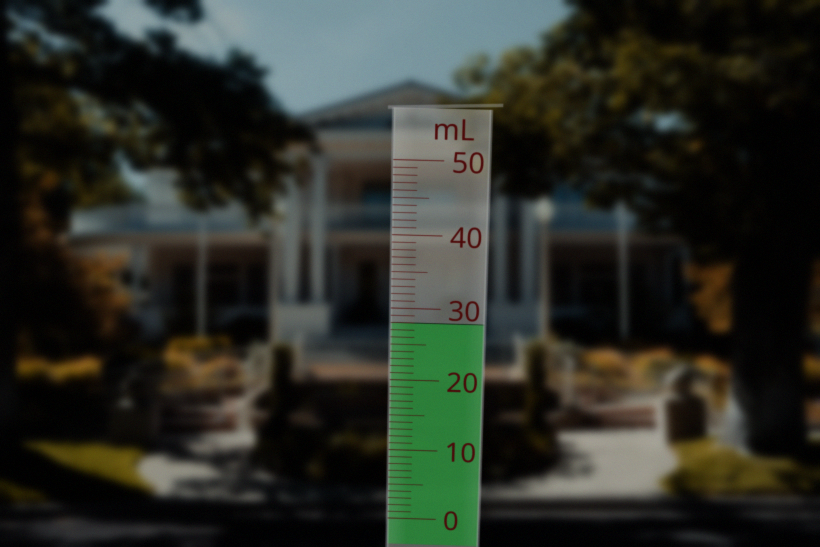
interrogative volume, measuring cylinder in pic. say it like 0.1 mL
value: 28 mL
